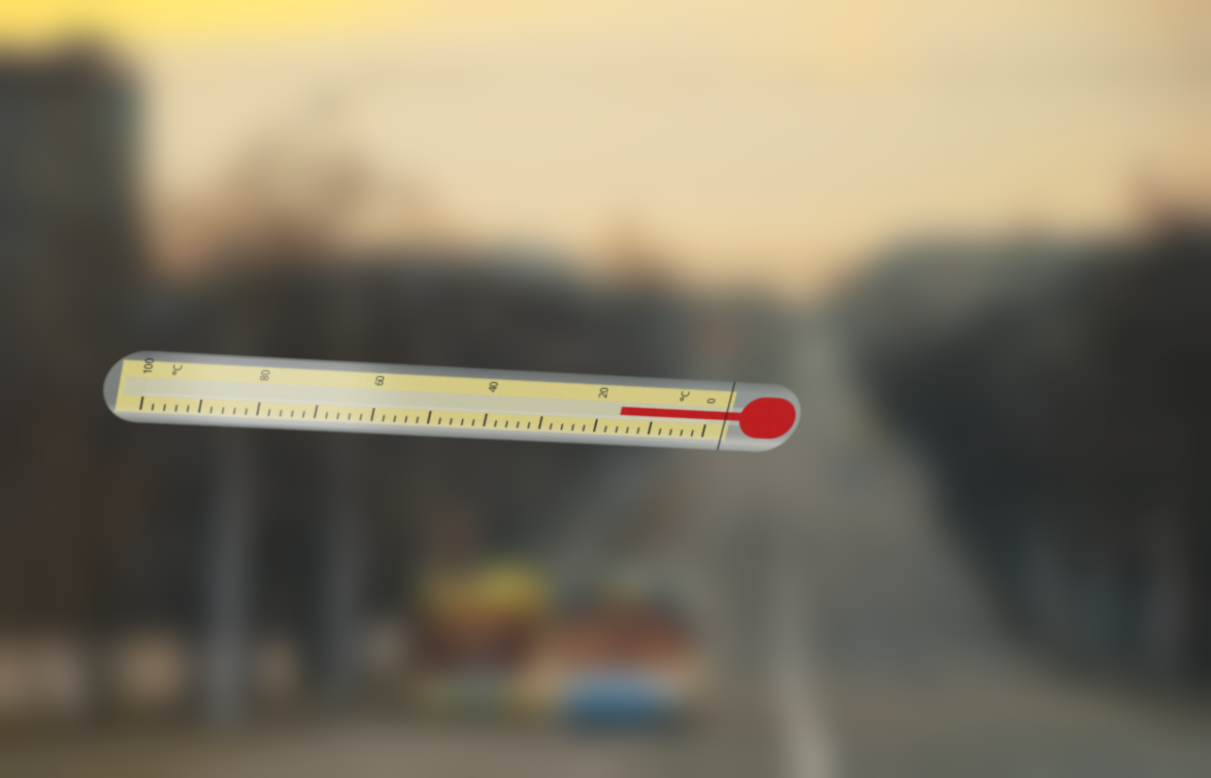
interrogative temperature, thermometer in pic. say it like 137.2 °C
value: 16 °C
